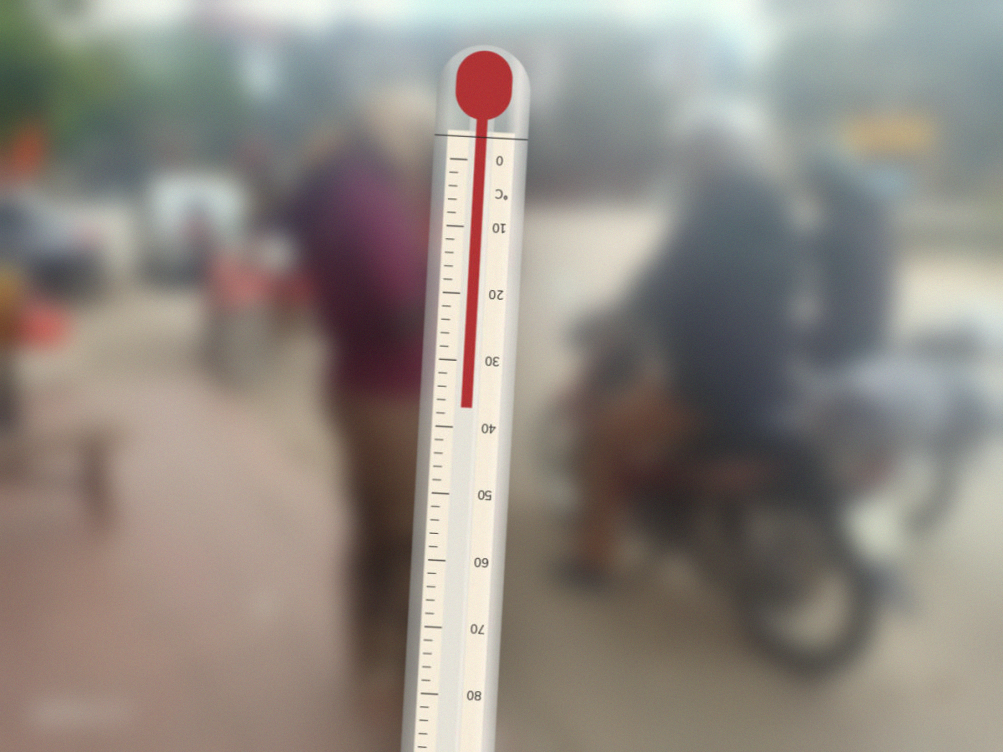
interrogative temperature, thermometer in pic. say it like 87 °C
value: 37 °C
